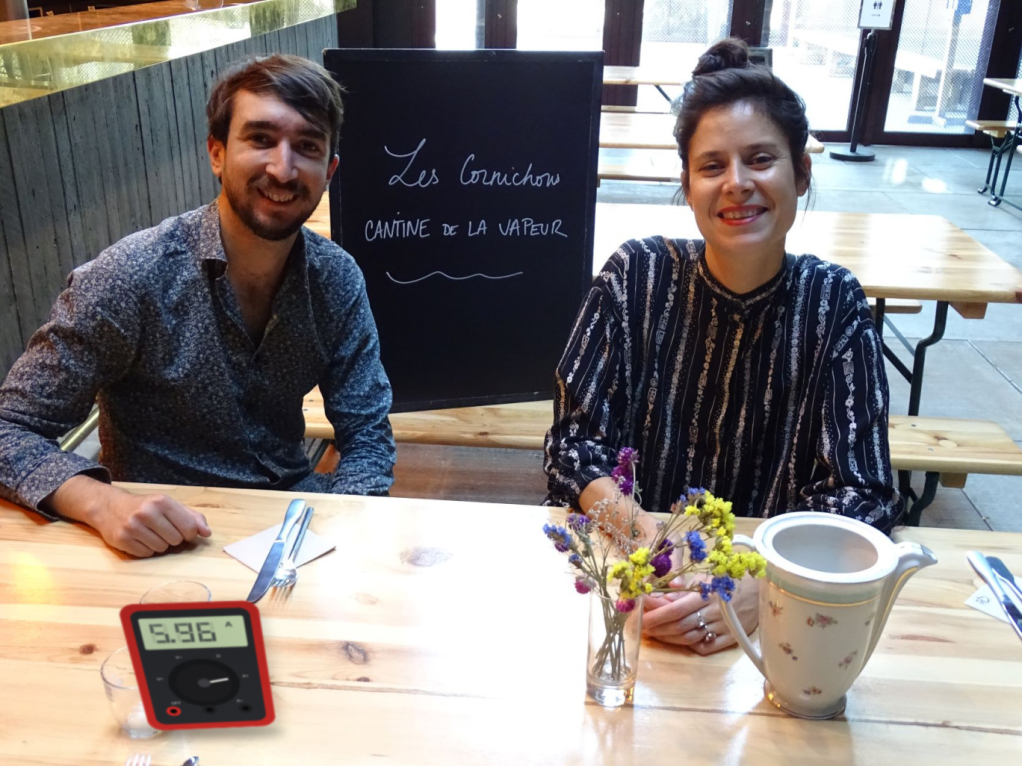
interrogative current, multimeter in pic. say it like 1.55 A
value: 5.96 A
